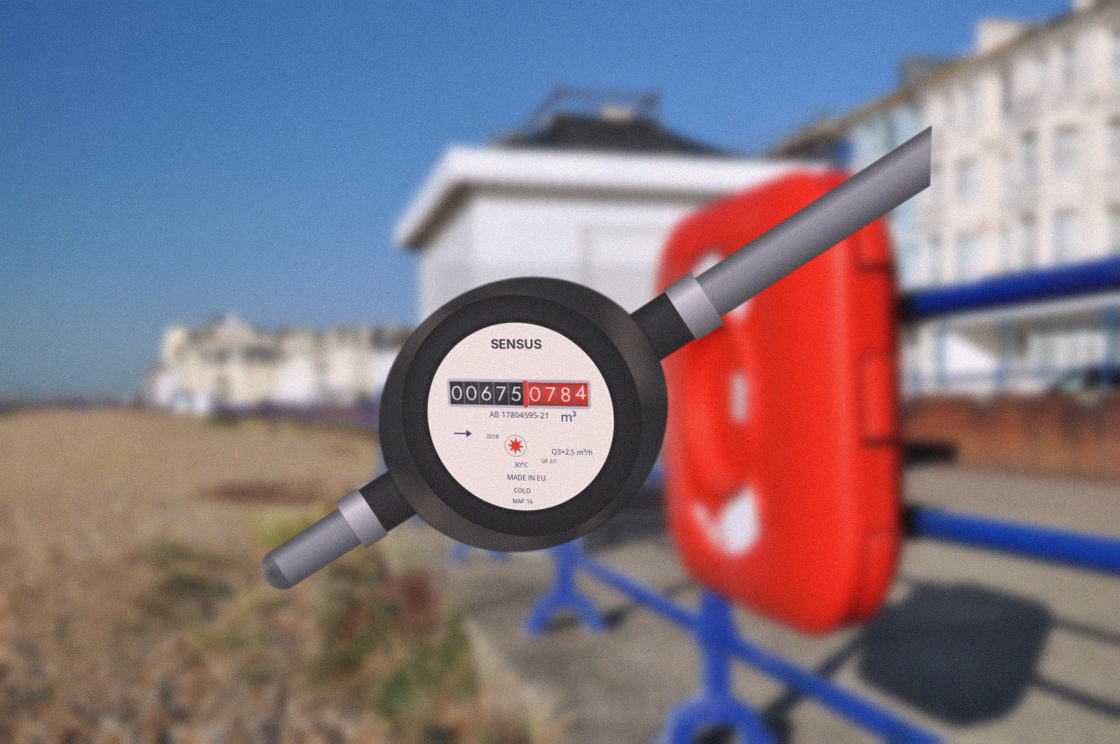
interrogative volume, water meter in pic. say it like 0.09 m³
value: 675.0784 m³
